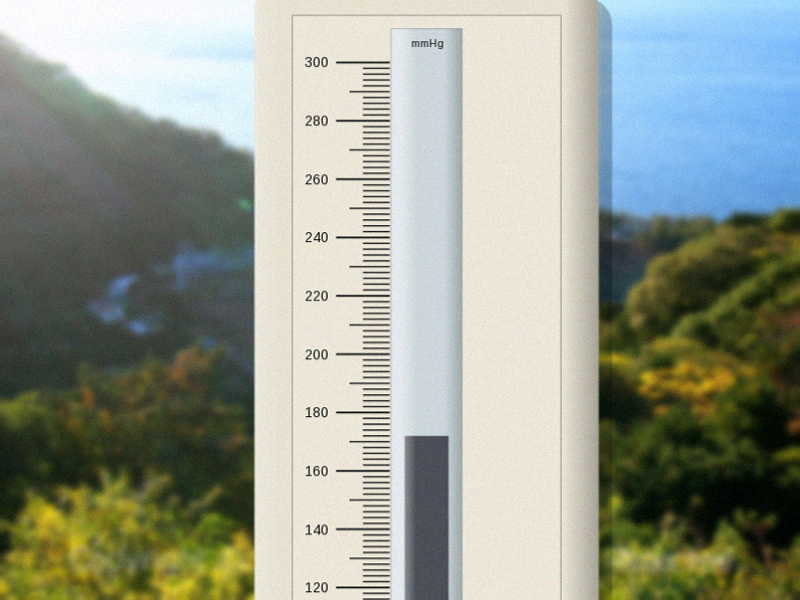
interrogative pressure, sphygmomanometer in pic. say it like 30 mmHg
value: 172 mmHg
